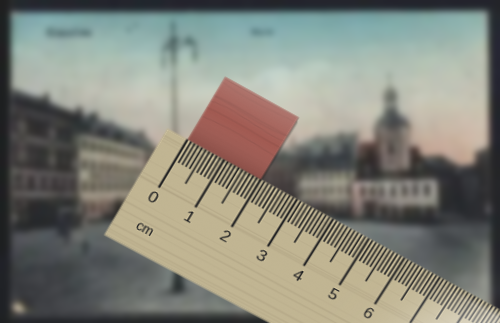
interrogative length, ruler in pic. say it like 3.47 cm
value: 2 cm
